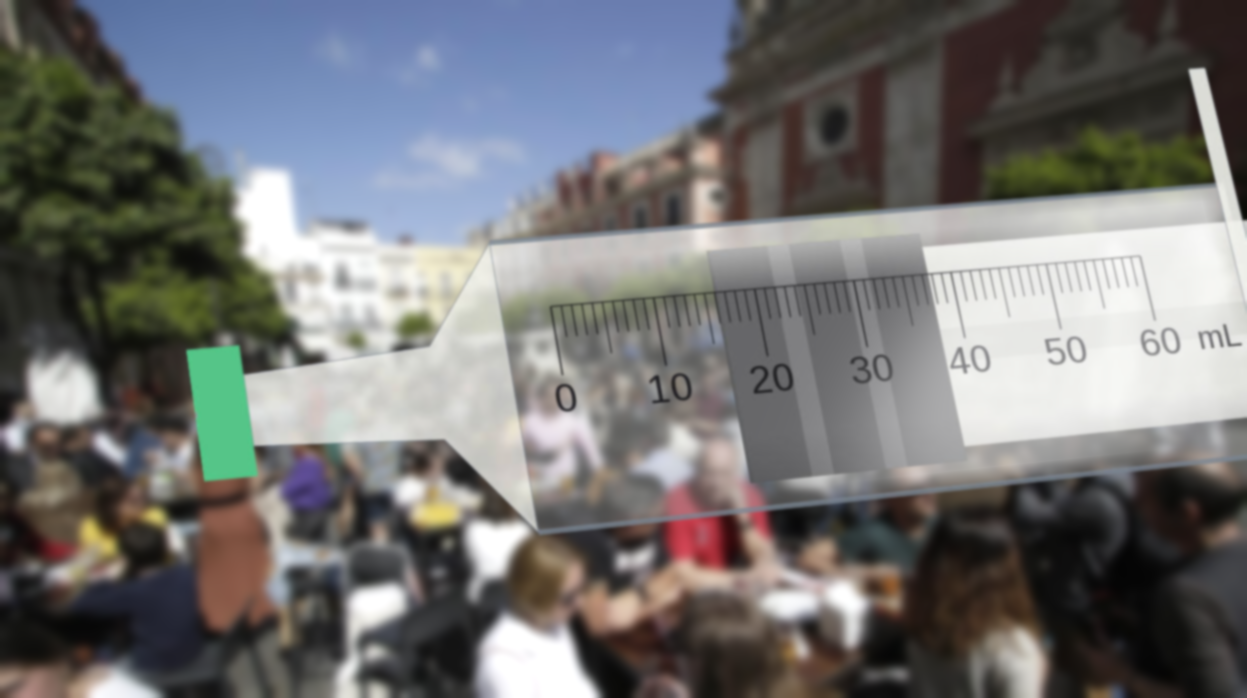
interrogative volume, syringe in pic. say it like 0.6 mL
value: 16 mL
